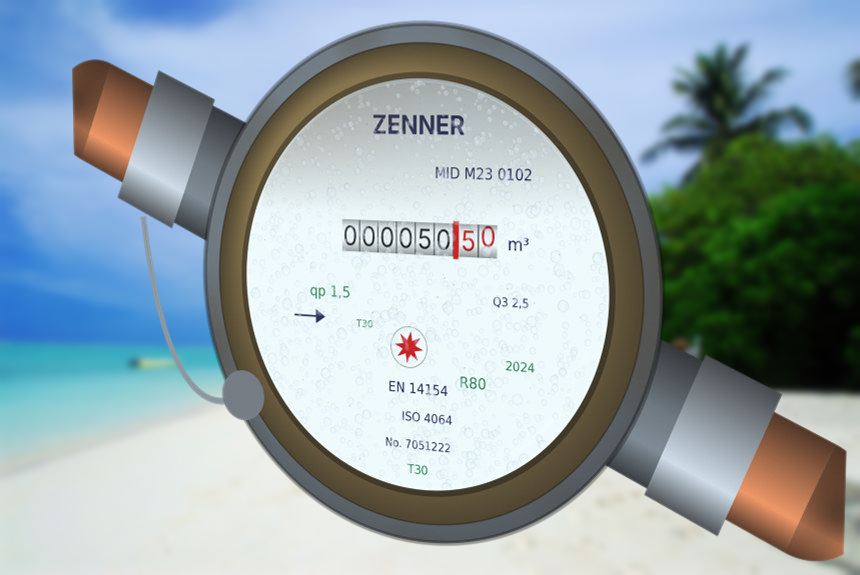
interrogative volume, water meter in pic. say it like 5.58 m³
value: 50.50 m³
